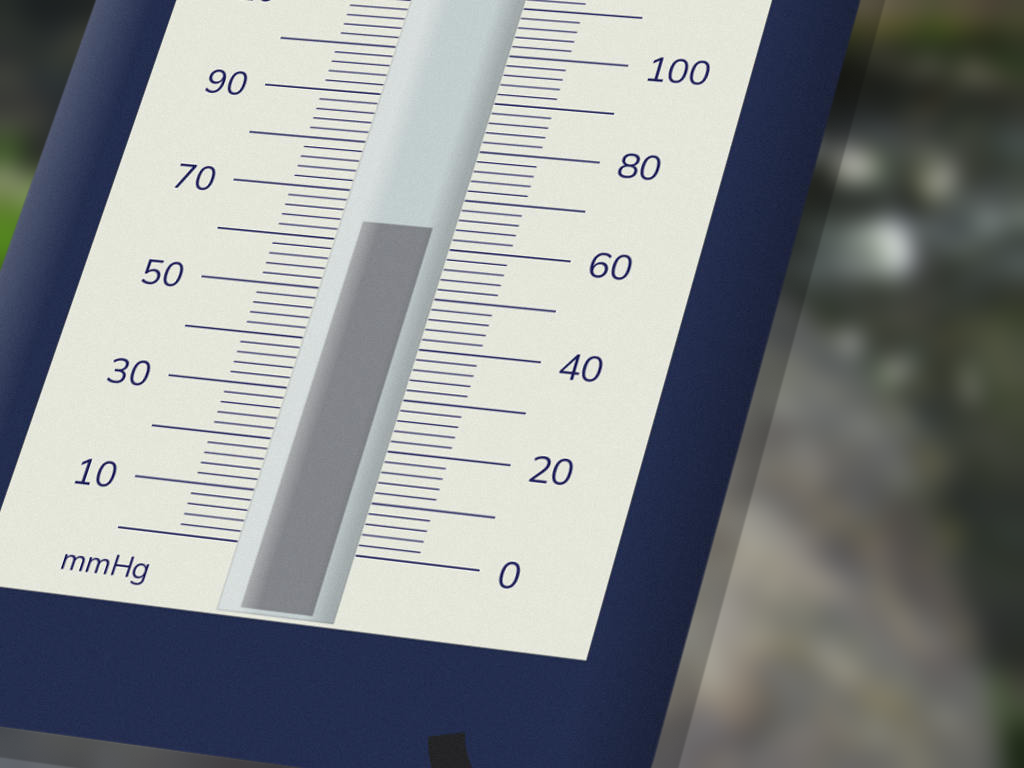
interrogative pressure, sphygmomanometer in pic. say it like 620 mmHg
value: 64 mmHg
